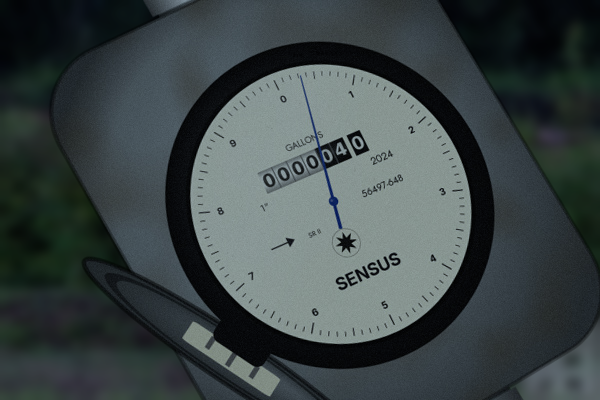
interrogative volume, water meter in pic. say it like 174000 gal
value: 40.3 gal
